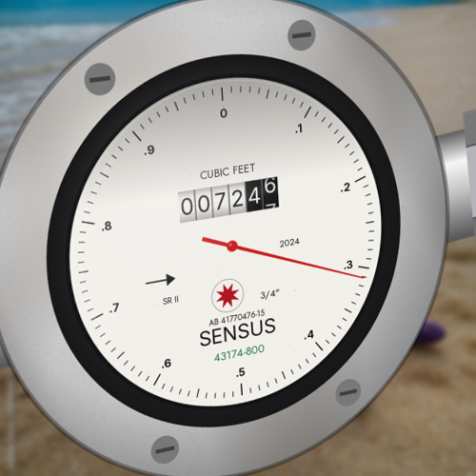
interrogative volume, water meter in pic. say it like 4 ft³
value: 7246.31 ft³
